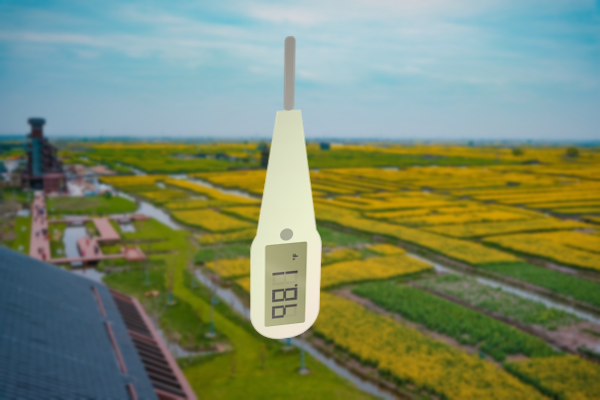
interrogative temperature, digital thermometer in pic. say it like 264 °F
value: 98.1 °F
